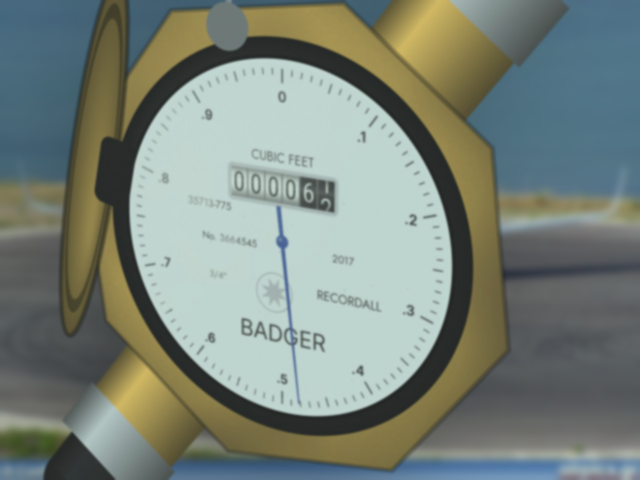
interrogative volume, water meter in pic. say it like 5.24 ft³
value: 61.48 ft³
